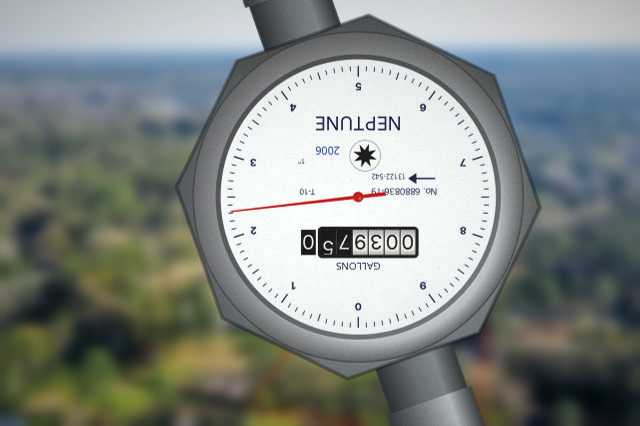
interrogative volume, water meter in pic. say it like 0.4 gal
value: 39752.3 gal
